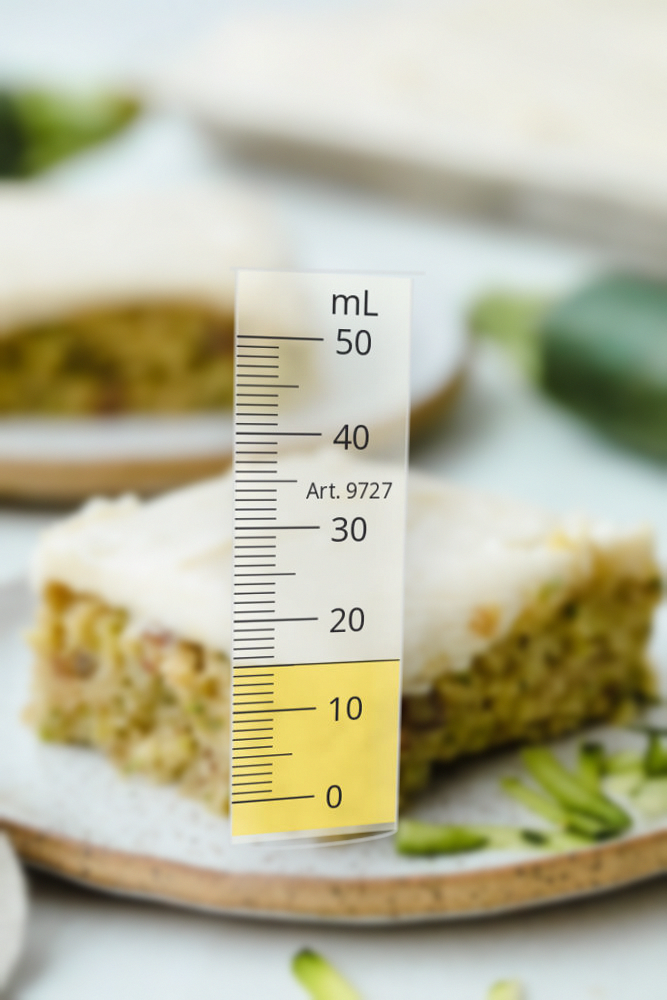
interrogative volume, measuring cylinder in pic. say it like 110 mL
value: 15 mL
